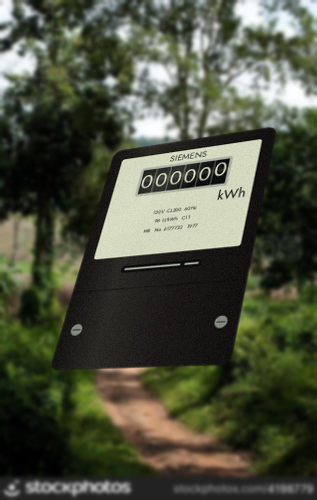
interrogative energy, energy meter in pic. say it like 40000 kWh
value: 0 kWh
